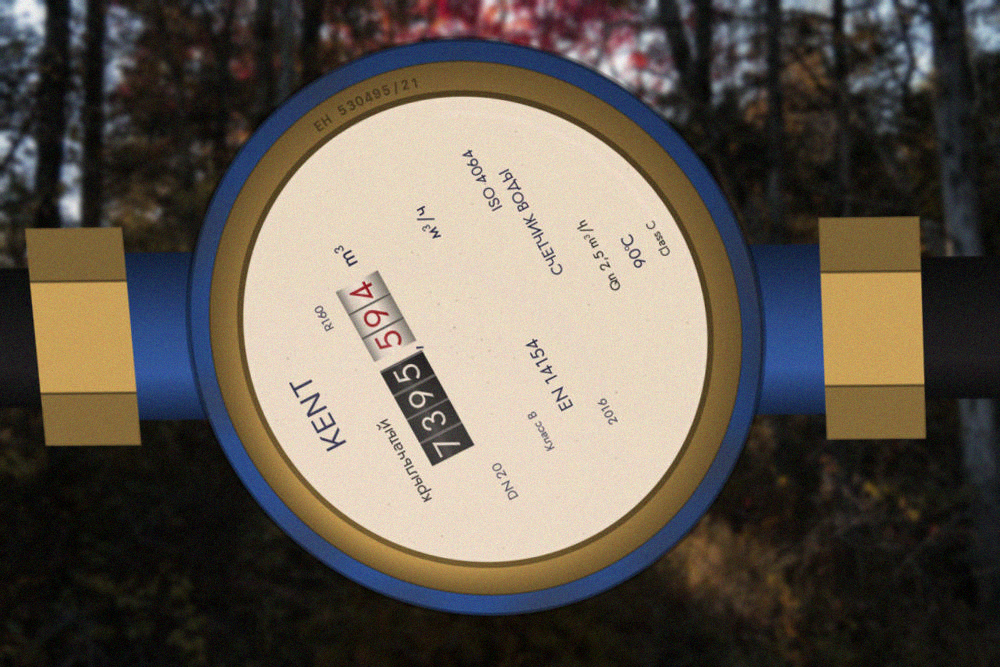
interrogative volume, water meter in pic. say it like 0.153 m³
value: 7395.594 m³
